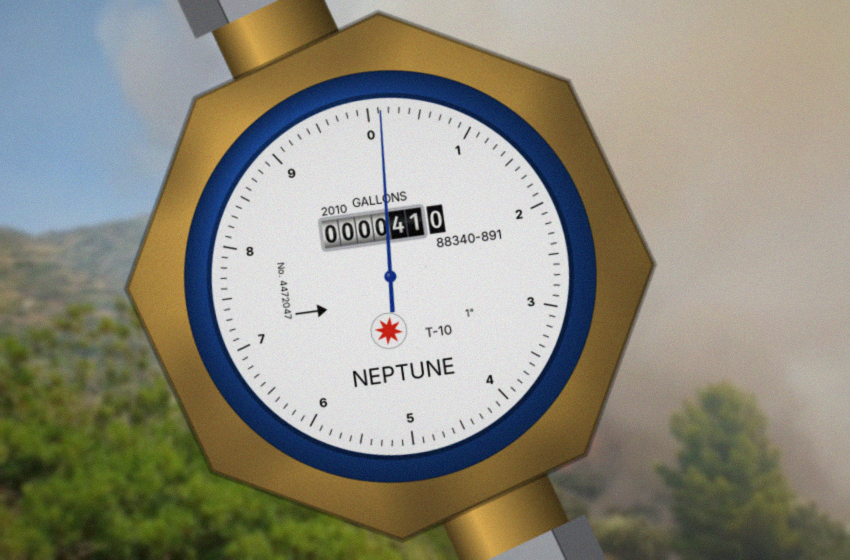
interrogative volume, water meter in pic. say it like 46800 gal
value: 410.1 gal
